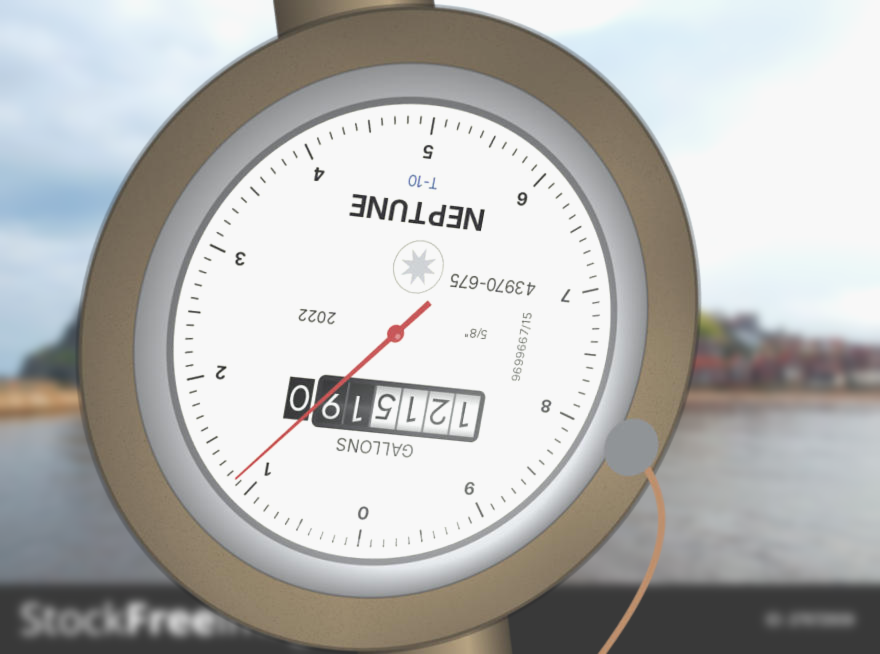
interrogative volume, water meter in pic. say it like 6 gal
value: 1215191.1 gal
